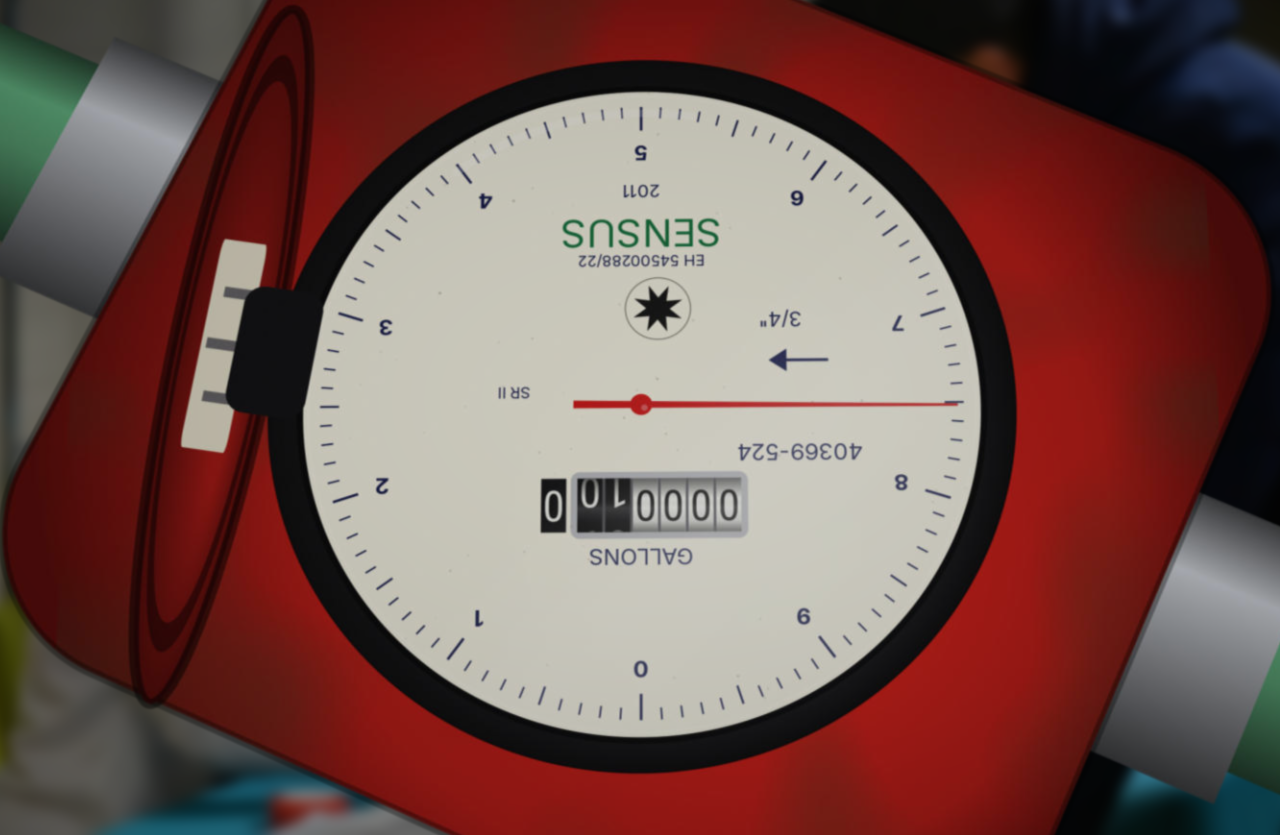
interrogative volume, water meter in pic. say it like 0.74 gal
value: 97.5 gal
